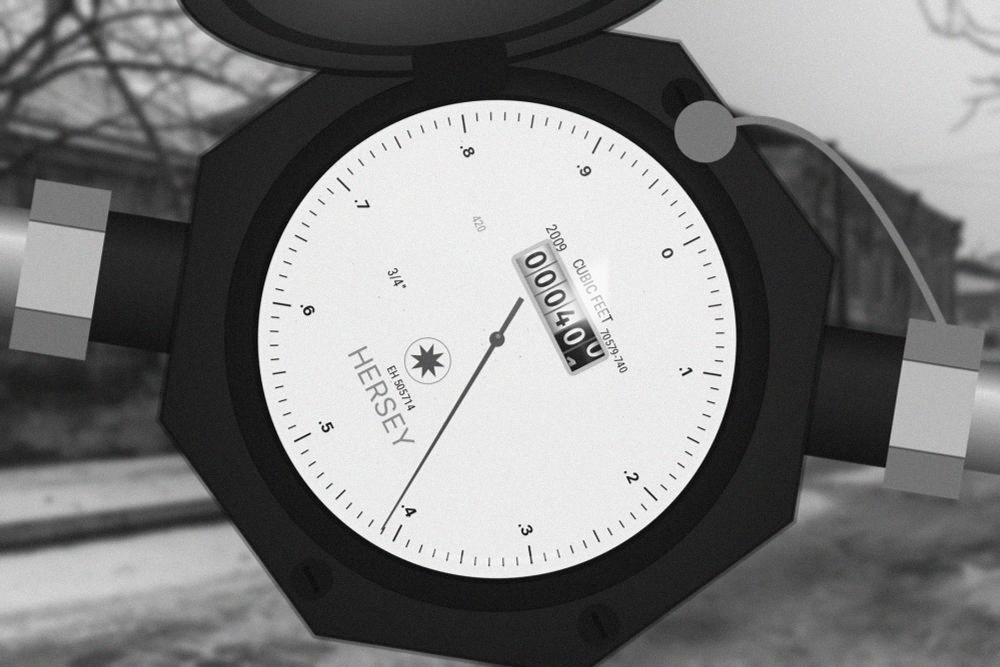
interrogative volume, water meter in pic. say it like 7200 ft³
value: 400.41 ft³
